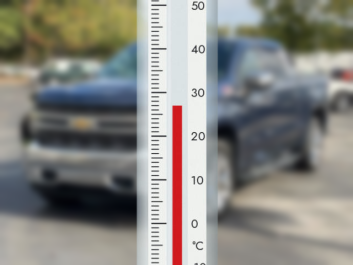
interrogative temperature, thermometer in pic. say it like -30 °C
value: 27 °C
